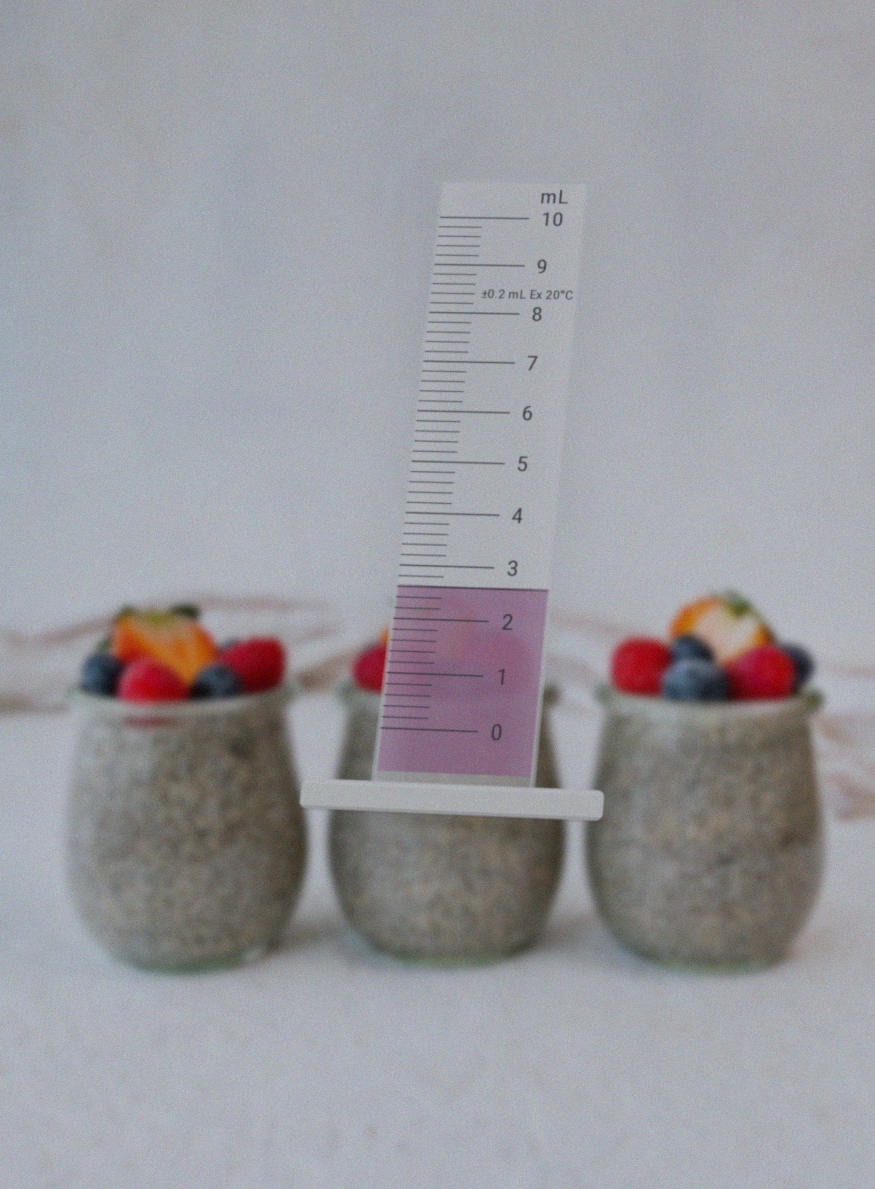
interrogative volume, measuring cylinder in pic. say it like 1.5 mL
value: 2.6 mL
